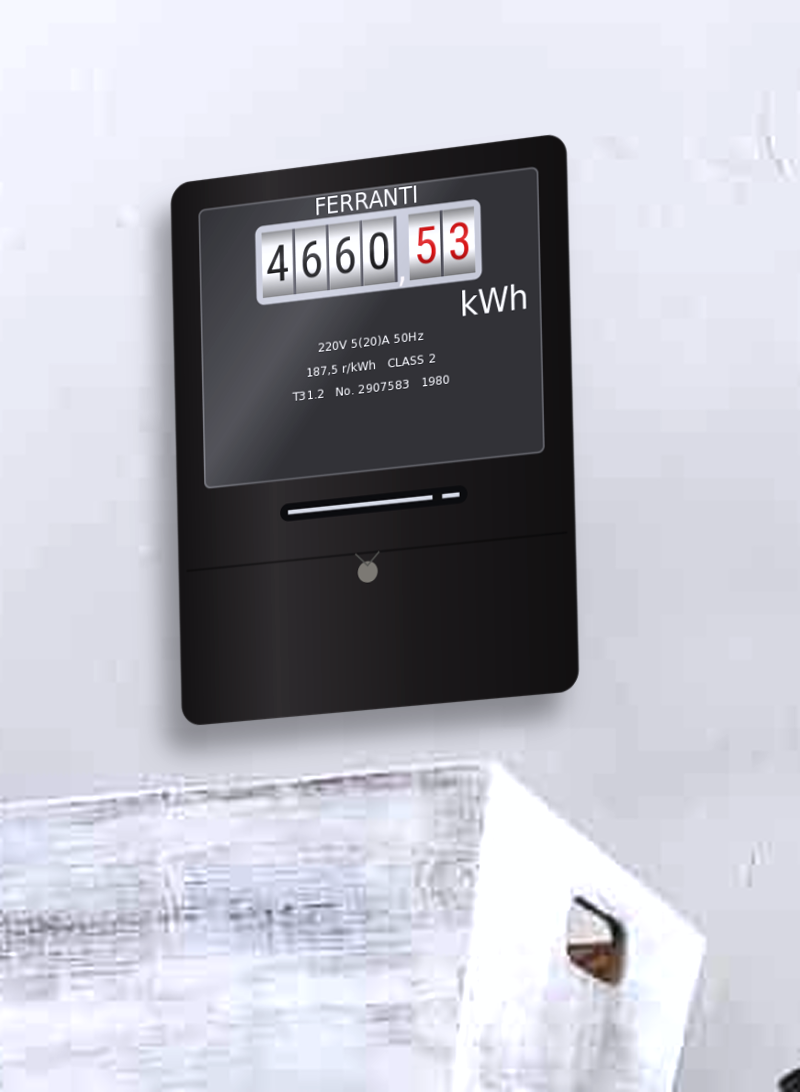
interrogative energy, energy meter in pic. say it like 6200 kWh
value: 4660.53 kWh
